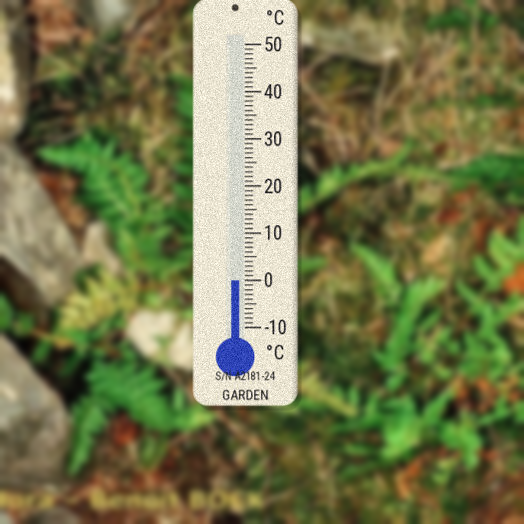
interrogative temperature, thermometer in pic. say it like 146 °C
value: 0 °C
